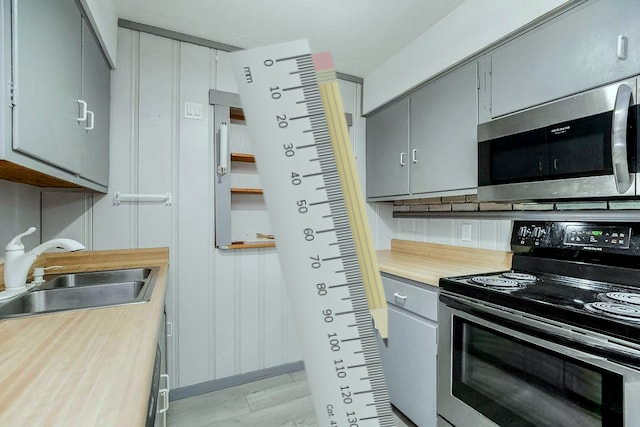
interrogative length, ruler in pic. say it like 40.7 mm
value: 105 mm
